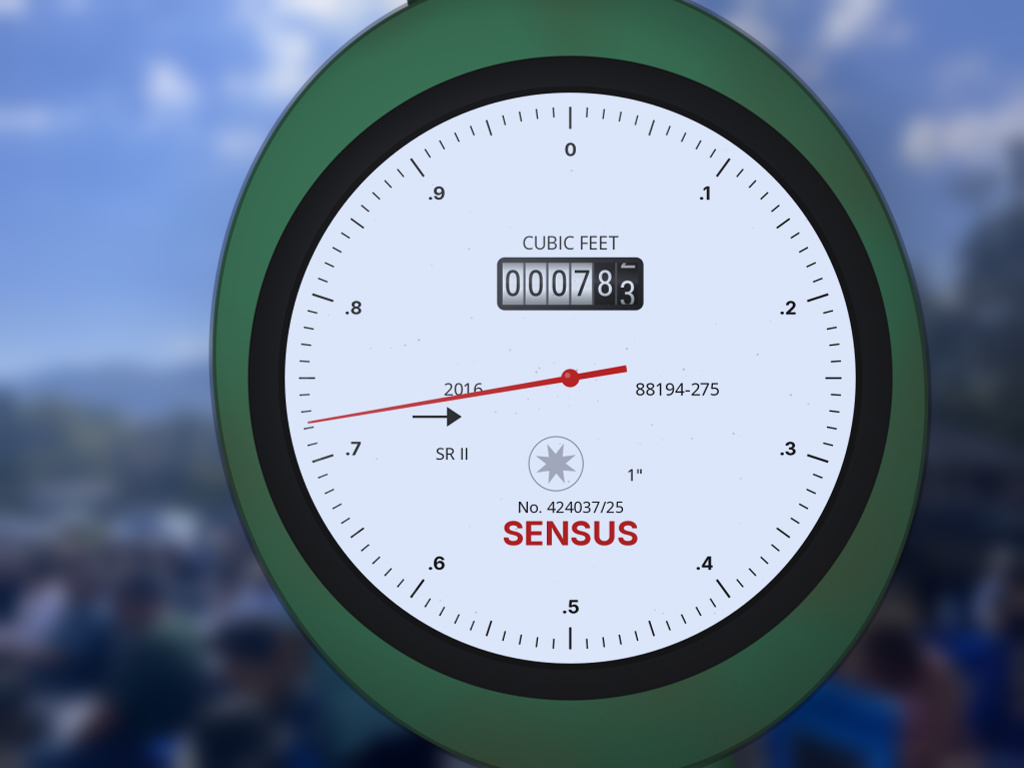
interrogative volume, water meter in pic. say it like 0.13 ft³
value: 782.72 ft³
